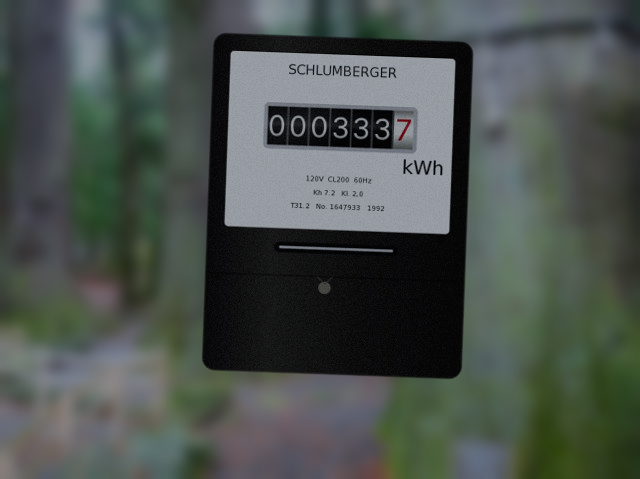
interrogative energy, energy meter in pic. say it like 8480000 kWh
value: 333.7 kWh
